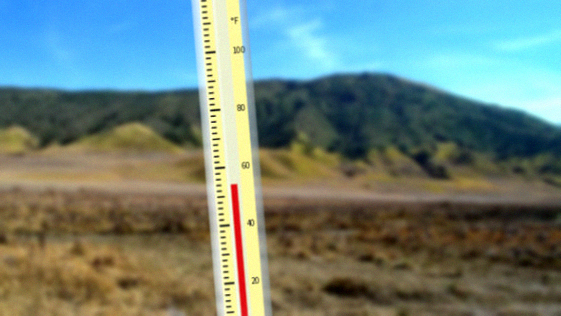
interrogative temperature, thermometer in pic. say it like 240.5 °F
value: 54 °F
